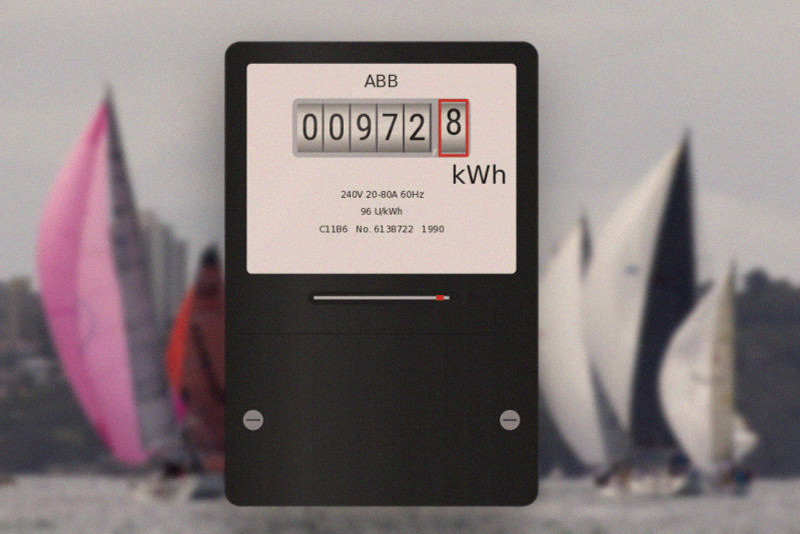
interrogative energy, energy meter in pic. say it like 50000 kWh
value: 972.8 kWh
